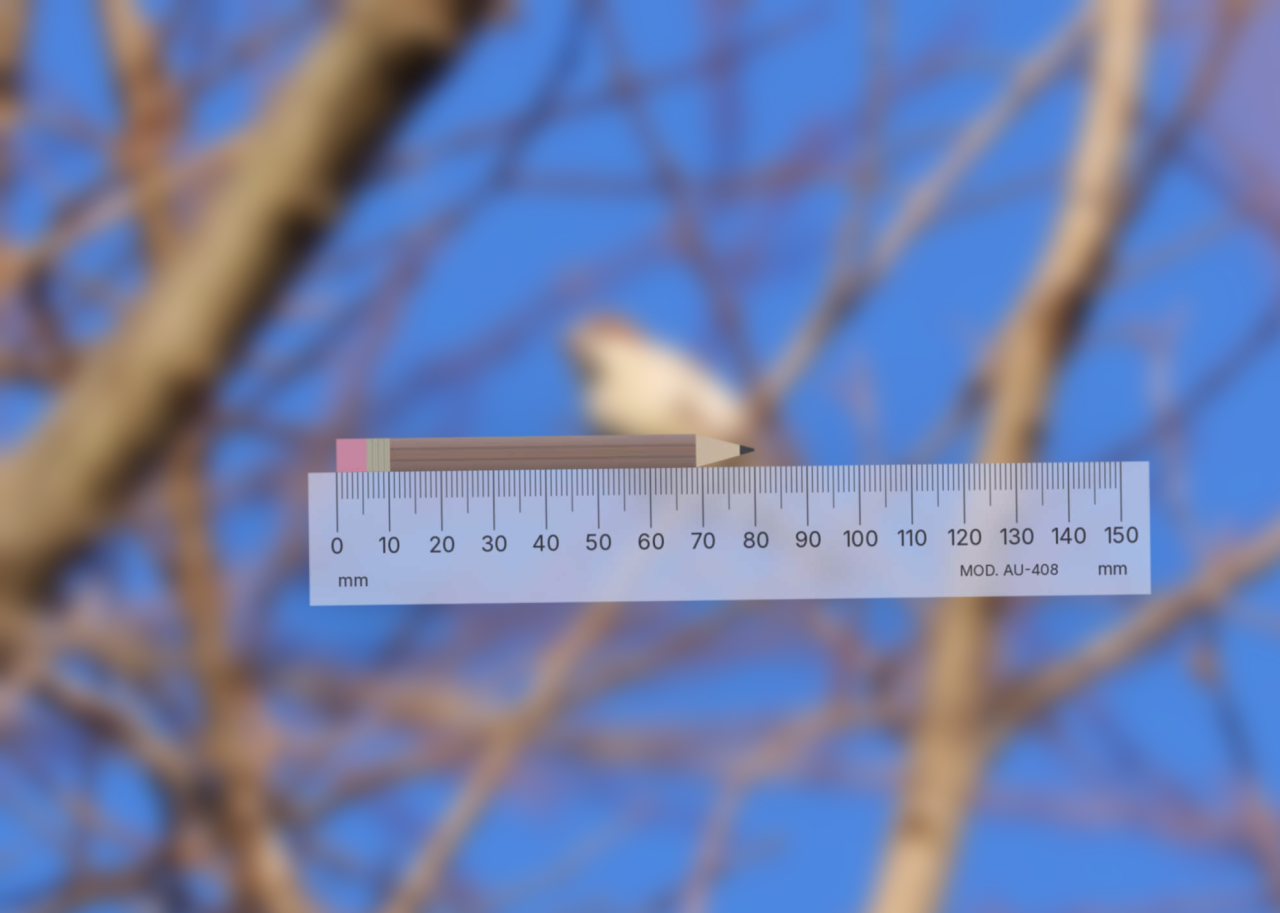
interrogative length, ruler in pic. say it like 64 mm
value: 80 mm
